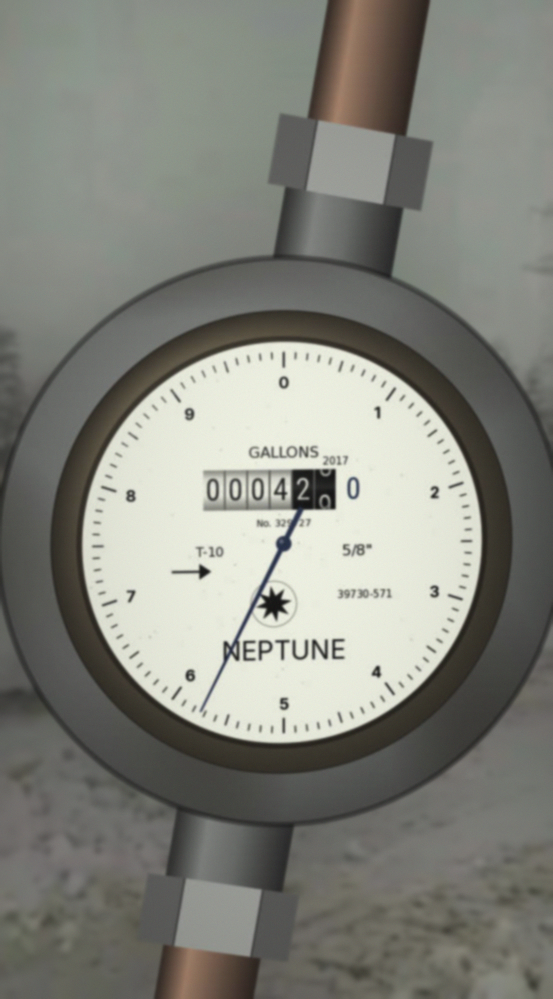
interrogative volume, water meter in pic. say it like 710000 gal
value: 4285.7 gal
